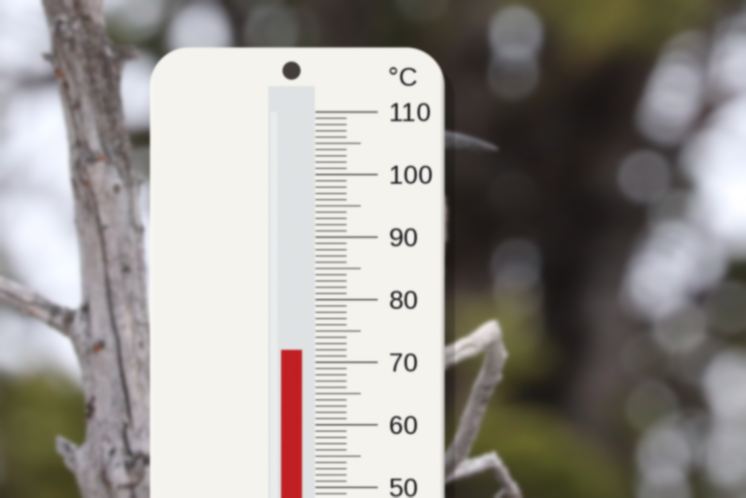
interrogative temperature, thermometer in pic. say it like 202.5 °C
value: 72 °C
